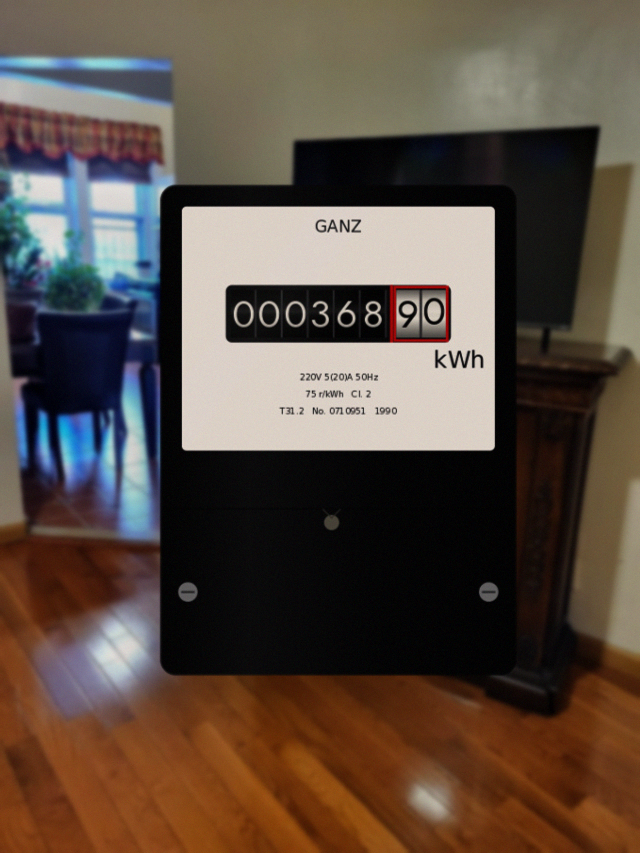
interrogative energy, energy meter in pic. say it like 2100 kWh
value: 368.90 kWh
